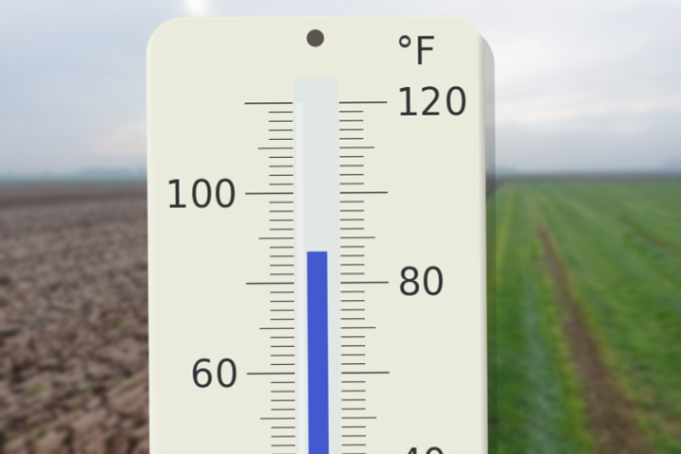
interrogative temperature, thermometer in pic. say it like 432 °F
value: 87 °F
